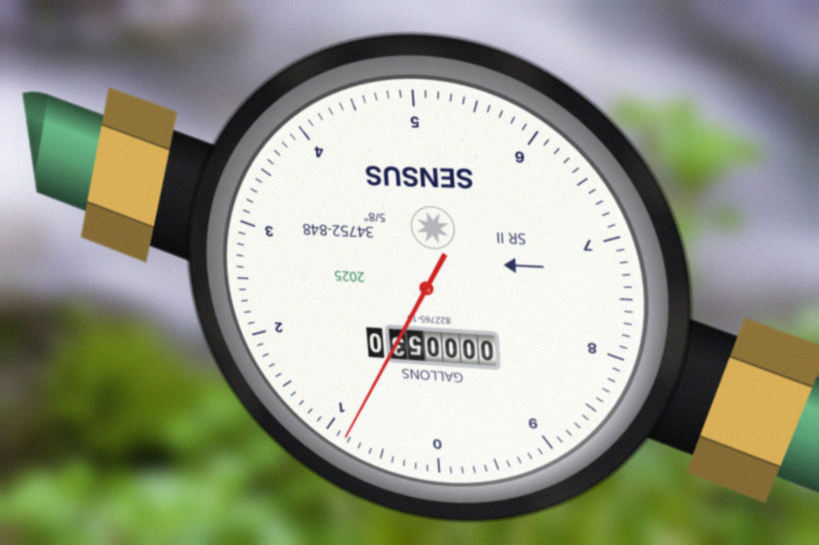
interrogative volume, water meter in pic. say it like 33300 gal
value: 530.8 gal
